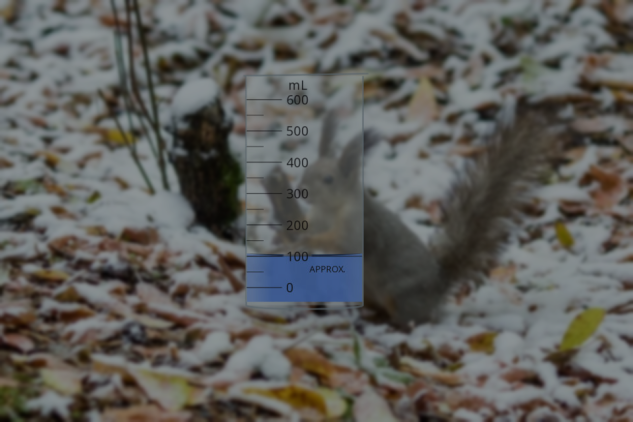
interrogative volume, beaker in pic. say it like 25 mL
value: 100 mL
